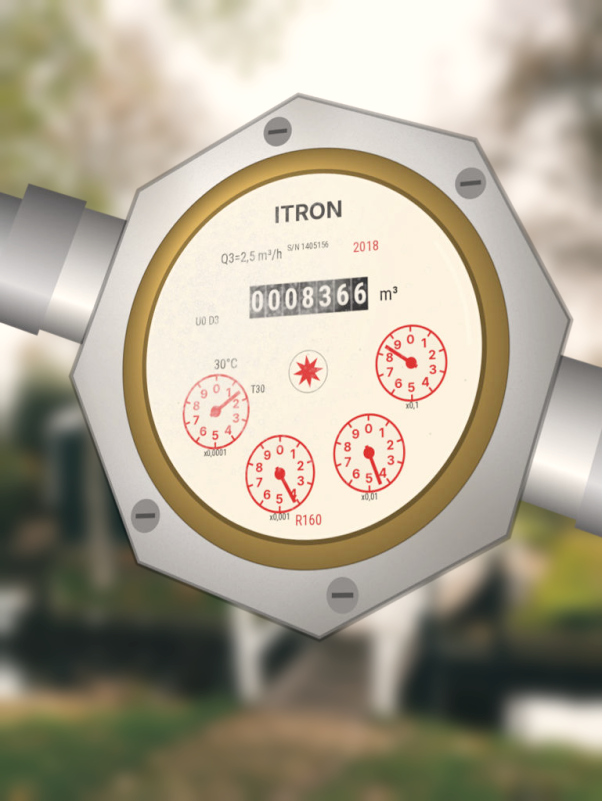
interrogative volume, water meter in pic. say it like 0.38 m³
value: 8366.8441 m³
